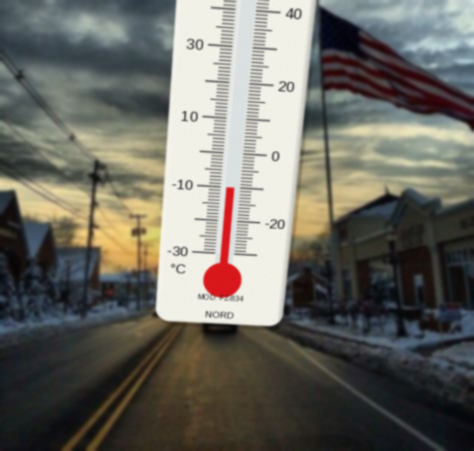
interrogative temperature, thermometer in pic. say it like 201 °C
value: -10 °C
